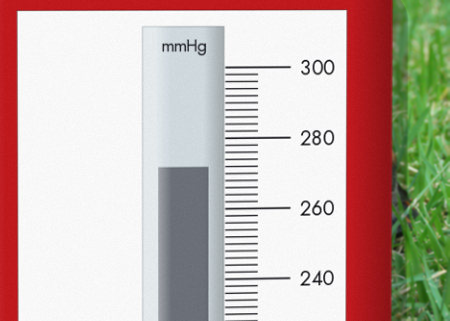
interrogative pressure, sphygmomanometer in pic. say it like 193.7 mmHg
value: 272 mmHg
